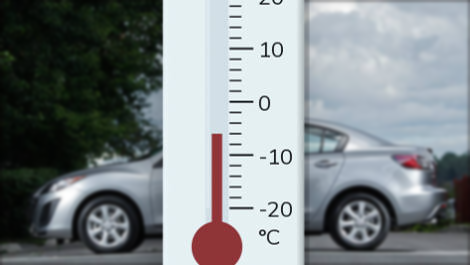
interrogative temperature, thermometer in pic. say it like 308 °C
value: -6 °C
